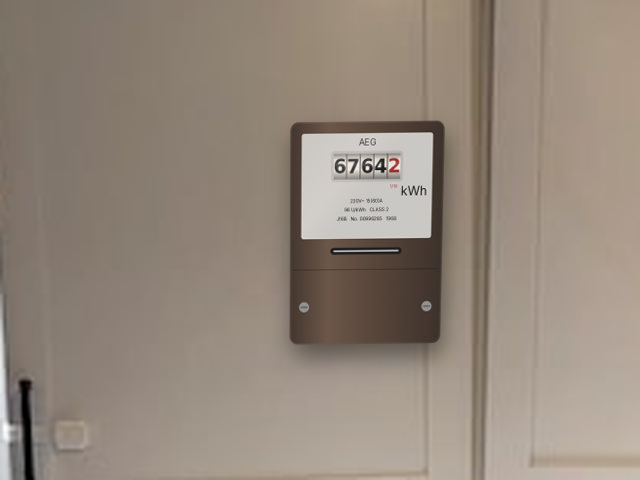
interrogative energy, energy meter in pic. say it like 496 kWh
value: 6764.2 kWh
